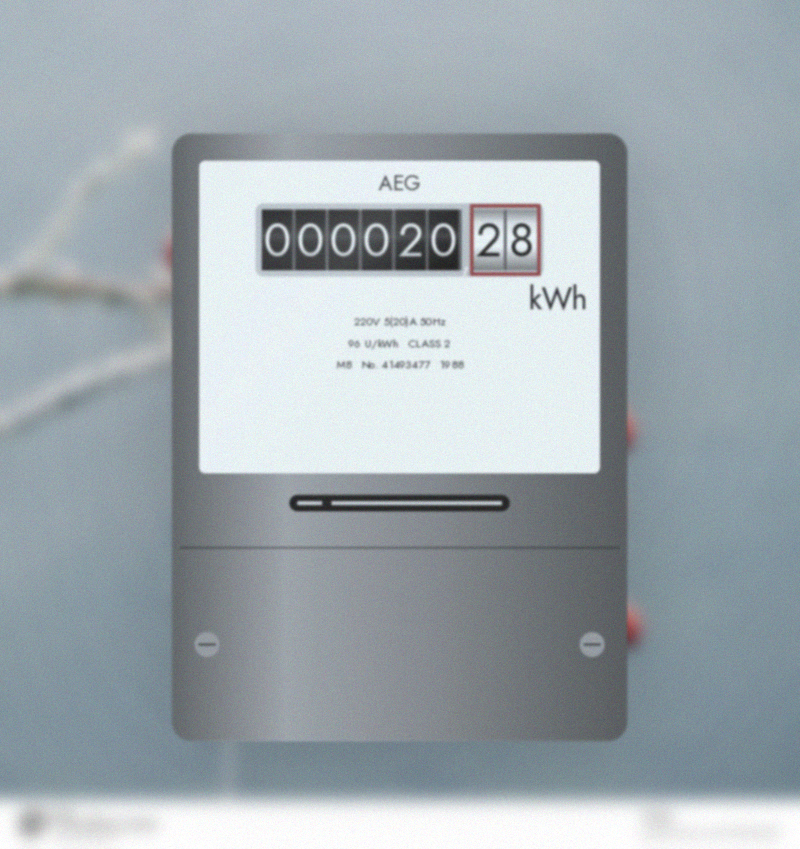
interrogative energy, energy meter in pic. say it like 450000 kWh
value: 20.28 kWh
